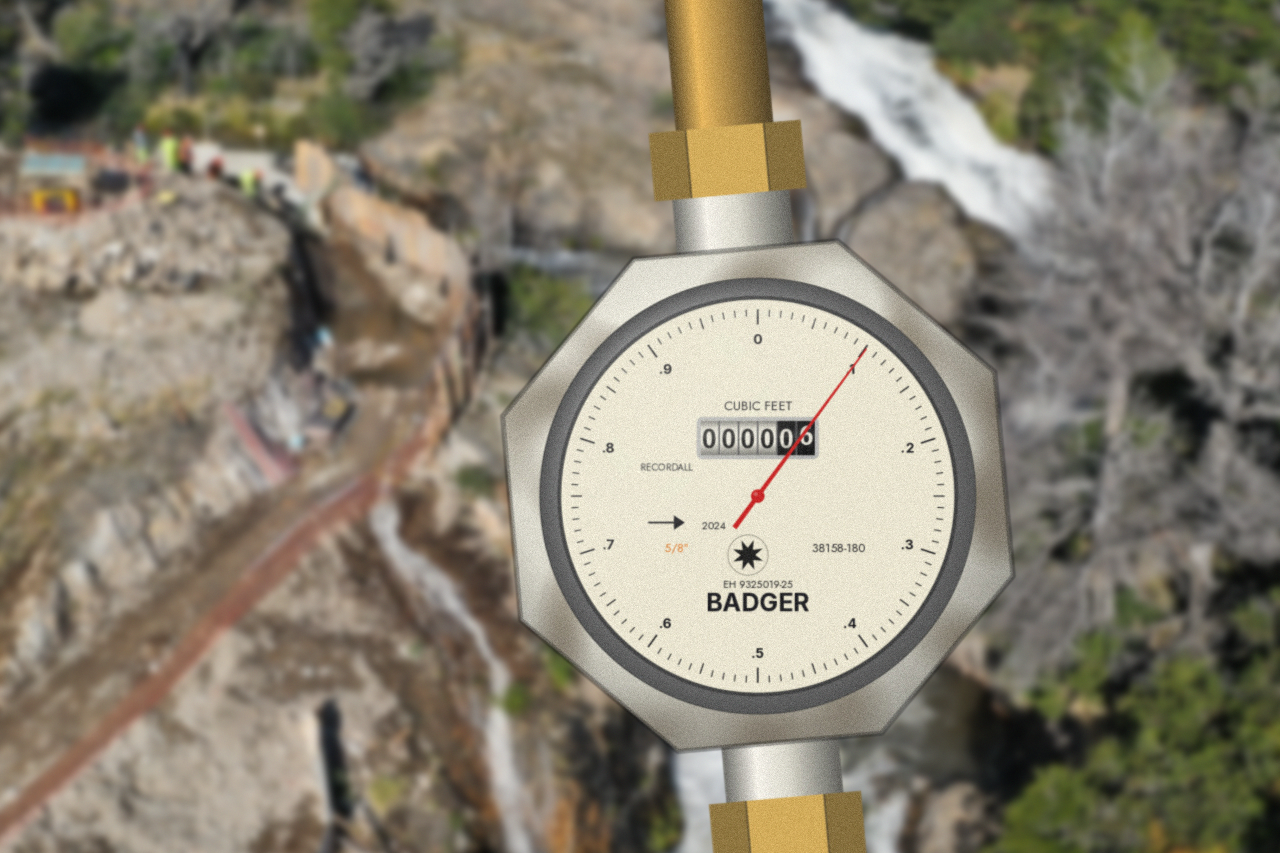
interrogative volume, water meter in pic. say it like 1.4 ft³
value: 6.10 ft³
